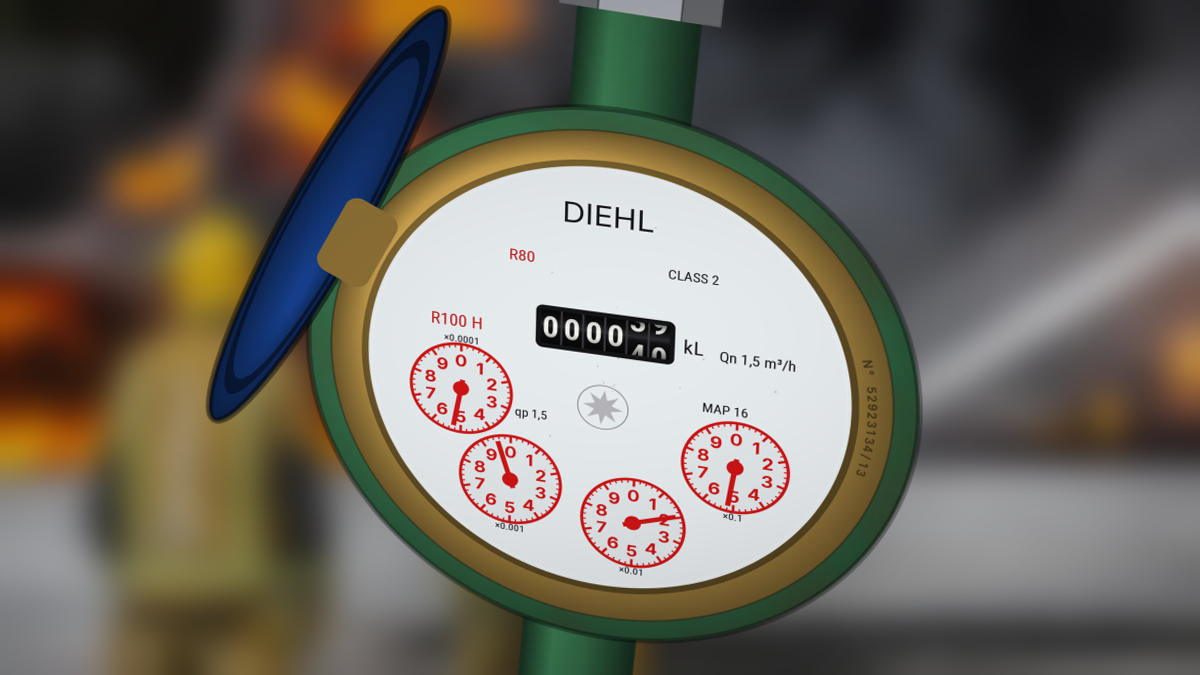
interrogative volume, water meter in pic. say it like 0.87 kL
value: 39.5195 kL
